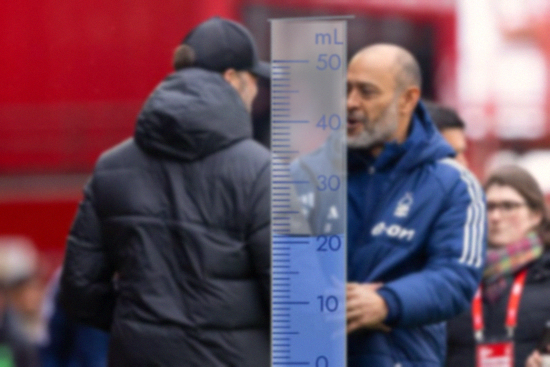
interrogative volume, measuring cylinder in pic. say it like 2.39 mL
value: 21 mL
